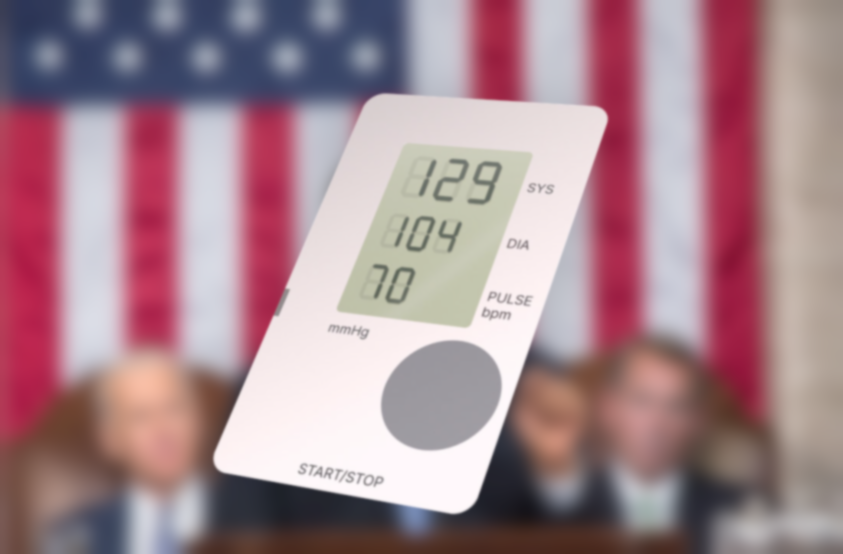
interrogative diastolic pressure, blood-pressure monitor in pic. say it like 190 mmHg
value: 104 mmHg
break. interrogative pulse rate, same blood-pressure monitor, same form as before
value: 70 bpm
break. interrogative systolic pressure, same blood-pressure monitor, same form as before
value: 129 mmHg
